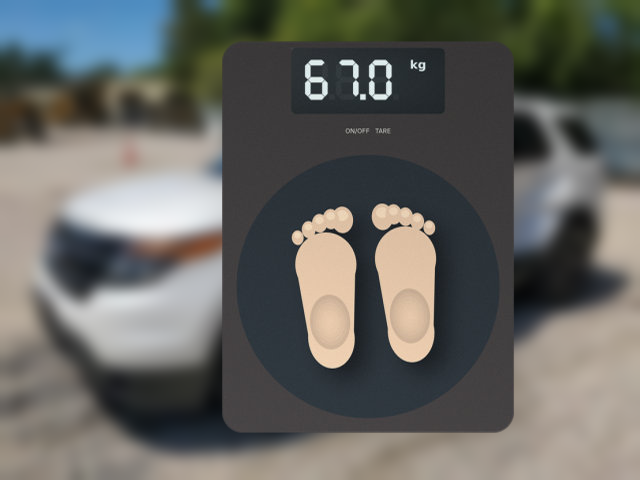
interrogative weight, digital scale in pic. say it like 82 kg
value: 67.0 kg
